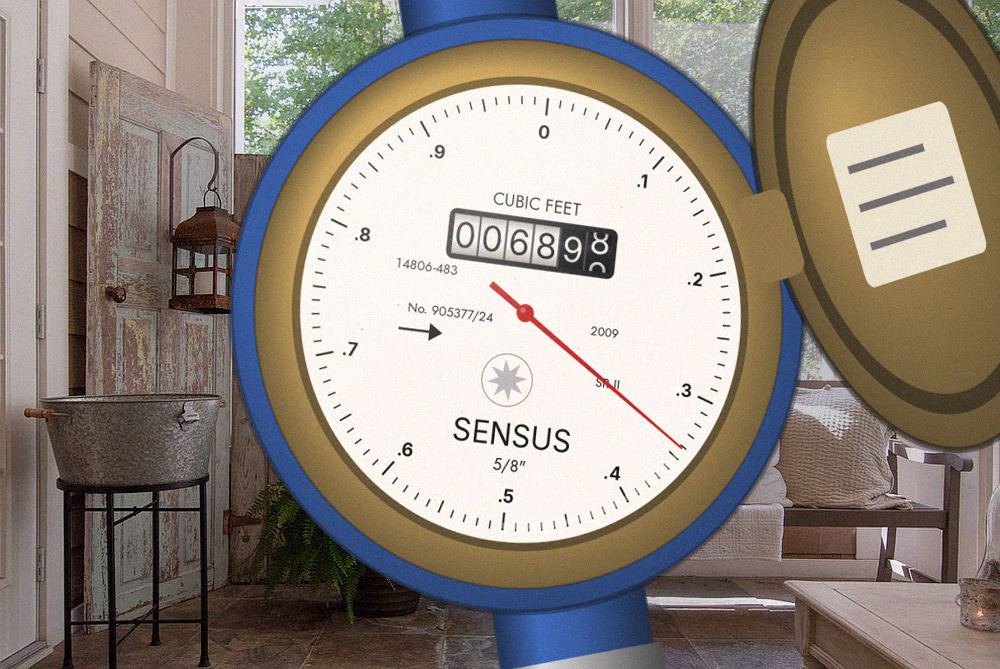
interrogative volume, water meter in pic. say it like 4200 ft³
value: 6898.34 ft³
